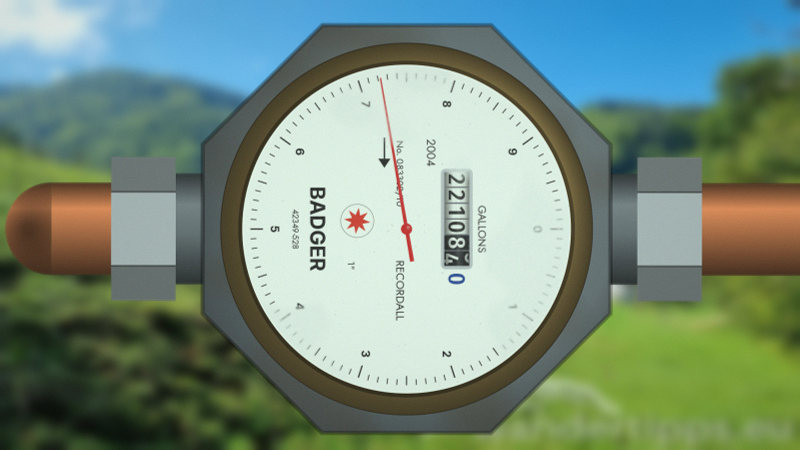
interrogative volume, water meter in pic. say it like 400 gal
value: 2210837.2 gal
